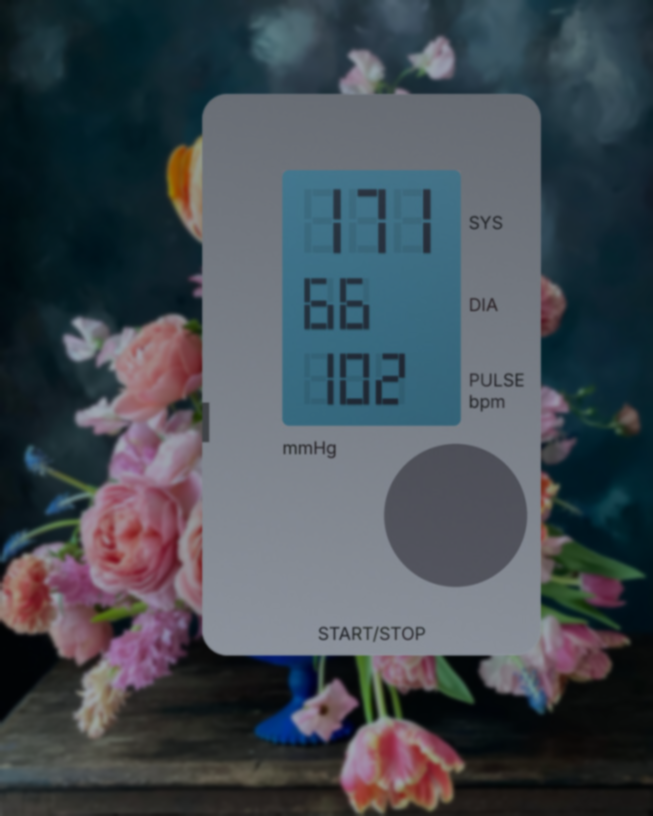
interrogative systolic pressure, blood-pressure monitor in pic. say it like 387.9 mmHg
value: 171 mmHg
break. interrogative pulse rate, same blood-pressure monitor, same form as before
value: 102 bpm
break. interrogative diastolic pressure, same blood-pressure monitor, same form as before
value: 66 mmHg
